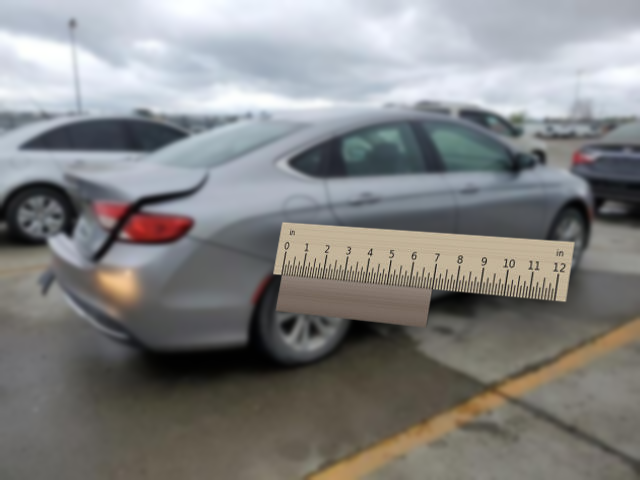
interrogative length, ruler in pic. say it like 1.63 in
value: 7 in
